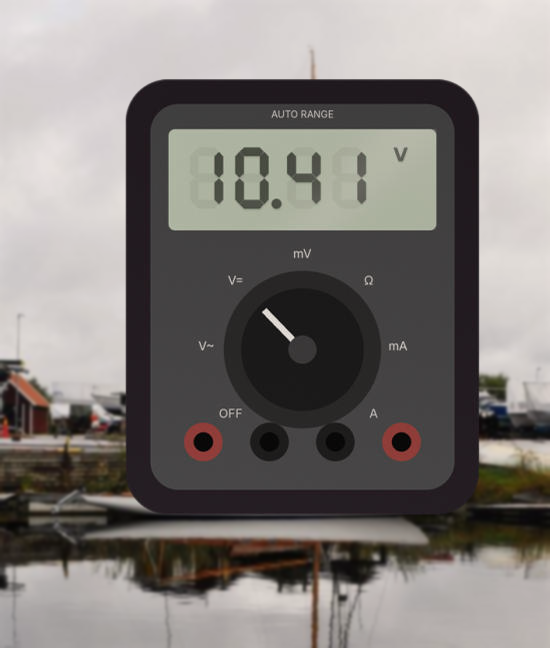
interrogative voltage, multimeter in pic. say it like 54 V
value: 10.41 V
